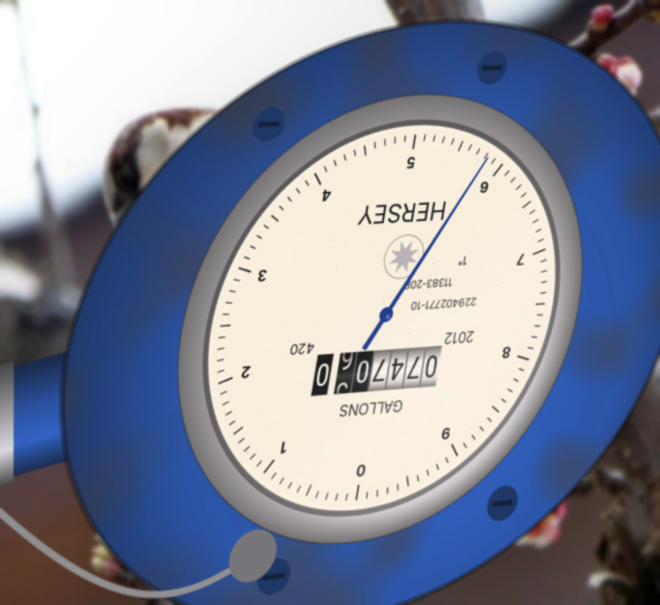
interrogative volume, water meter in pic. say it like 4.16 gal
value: 747055.8 gal
